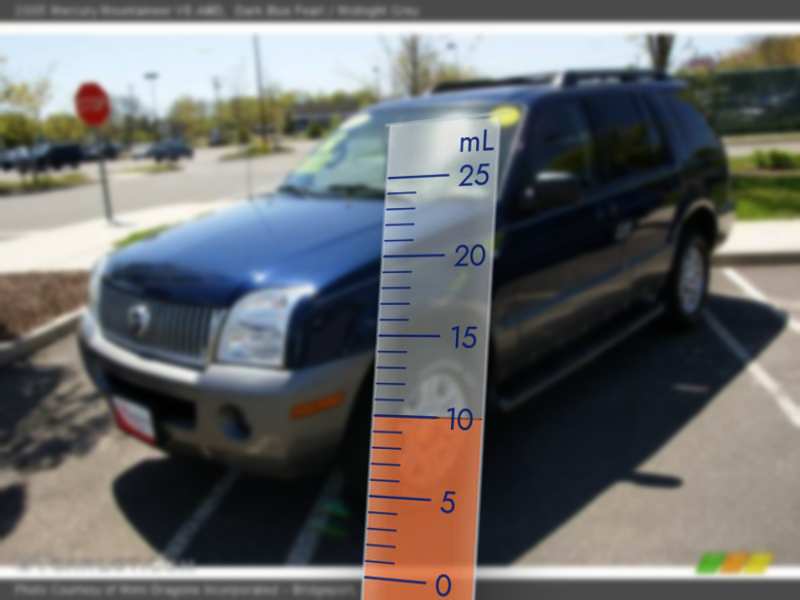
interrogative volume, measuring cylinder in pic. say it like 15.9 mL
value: 10 mL
